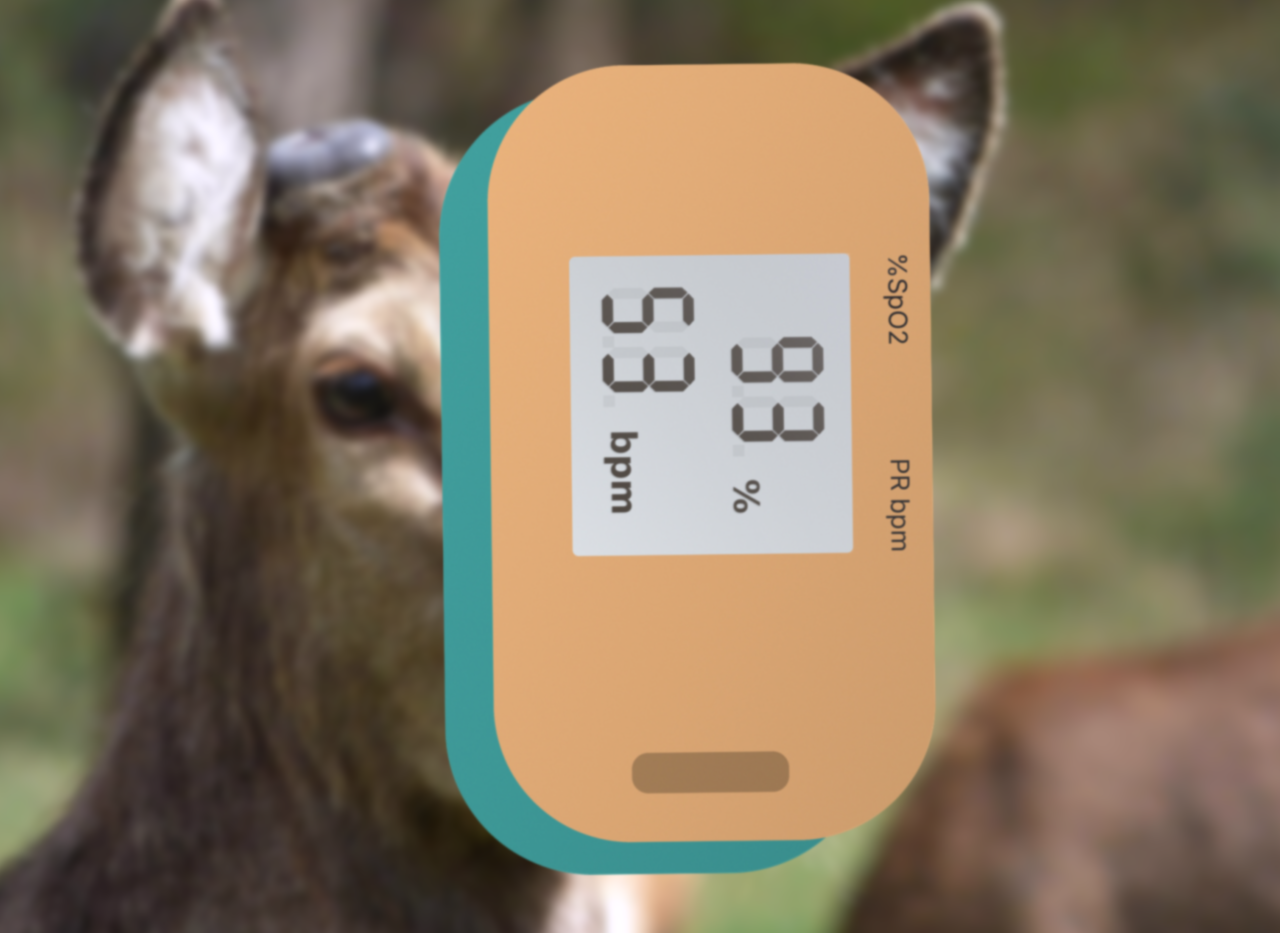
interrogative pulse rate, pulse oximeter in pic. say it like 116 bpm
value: 53 bpm
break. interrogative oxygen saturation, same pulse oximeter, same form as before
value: 93 %
